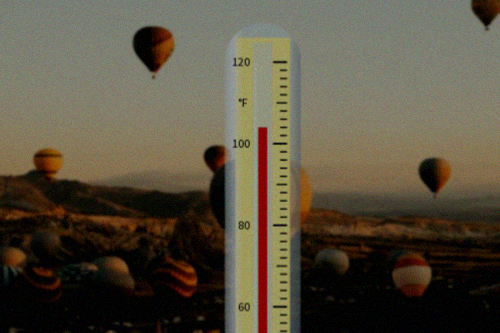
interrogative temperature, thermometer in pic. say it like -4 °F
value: 104 °F
